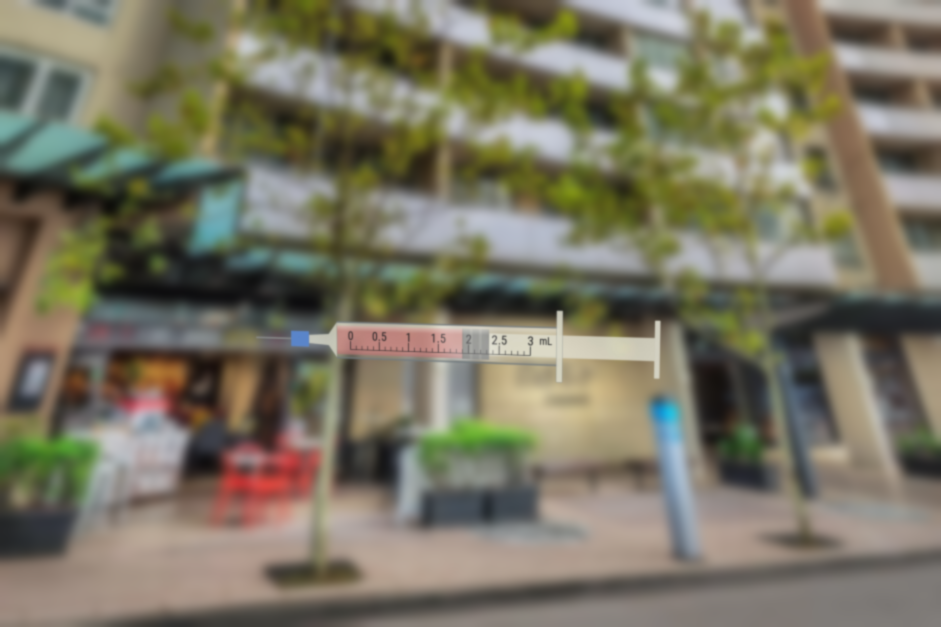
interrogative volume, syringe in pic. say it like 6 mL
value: 1.9 mL
